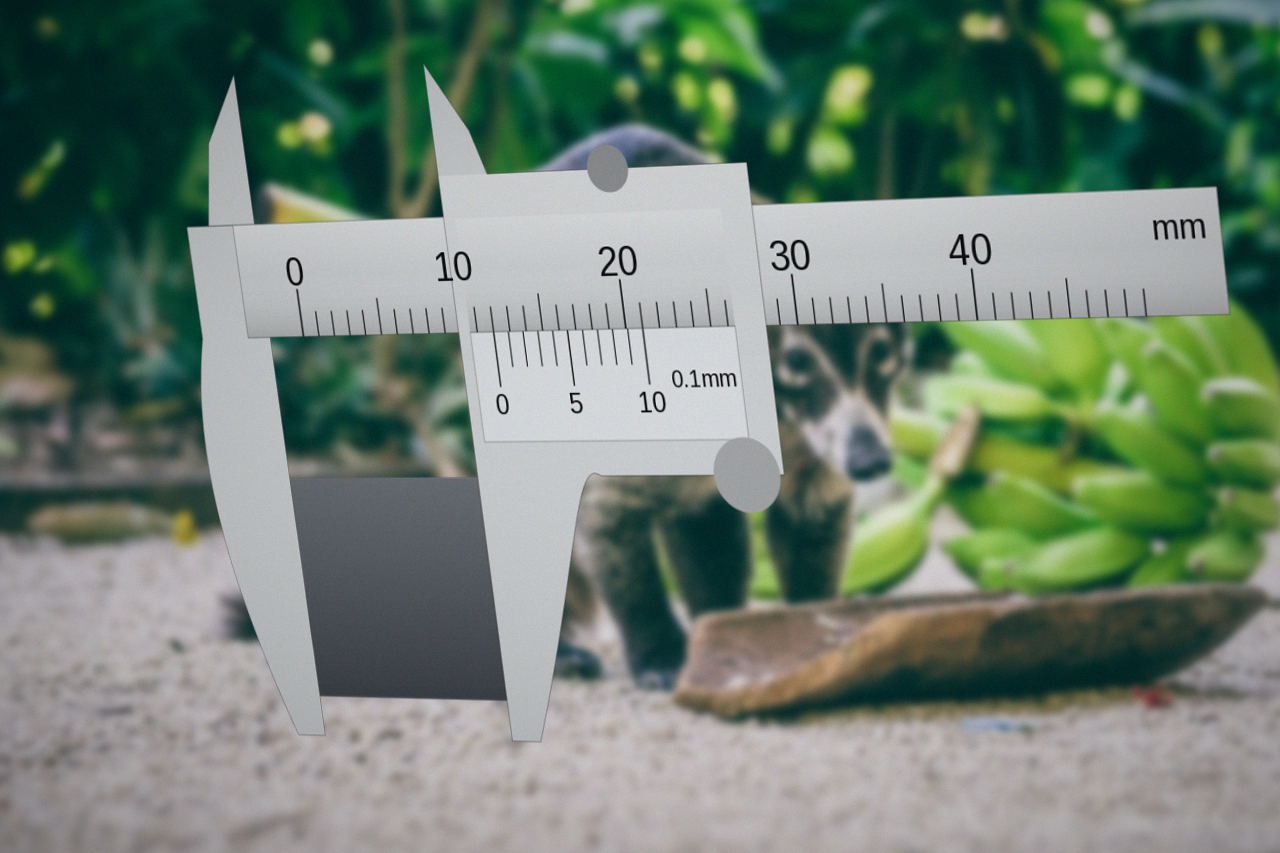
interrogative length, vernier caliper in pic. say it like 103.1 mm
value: 12.0 mm
